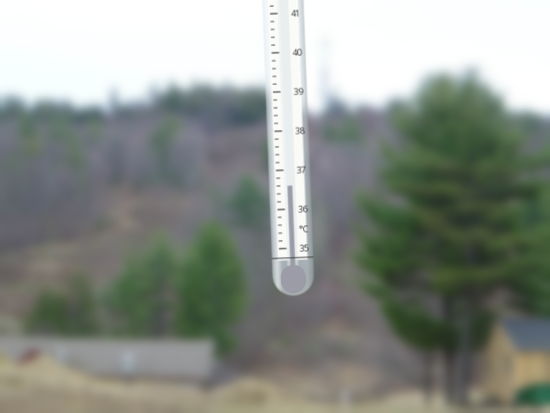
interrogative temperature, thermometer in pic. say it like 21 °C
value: 36.6 °C
